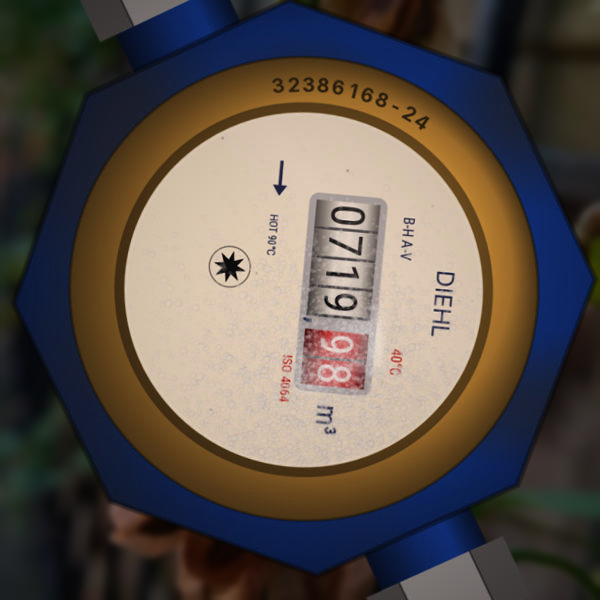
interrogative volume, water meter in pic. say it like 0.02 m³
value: 719.98 m³
